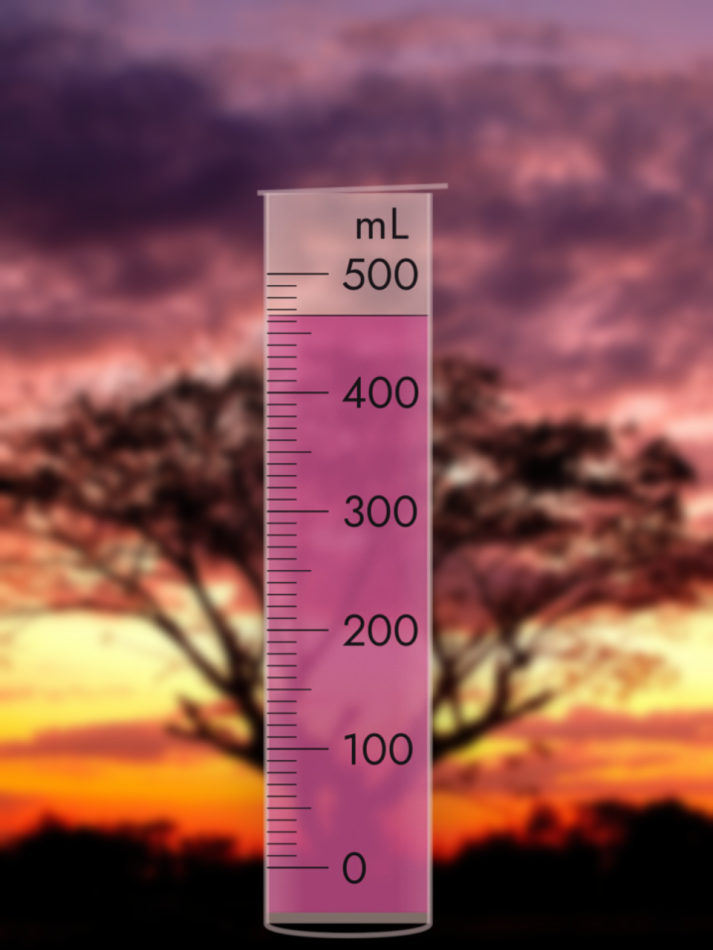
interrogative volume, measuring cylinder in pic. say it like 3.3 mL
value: 465 mL
